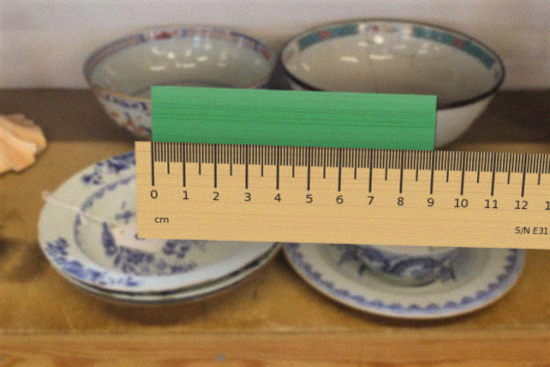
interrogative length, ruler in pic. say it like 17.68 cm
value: 9 cm
